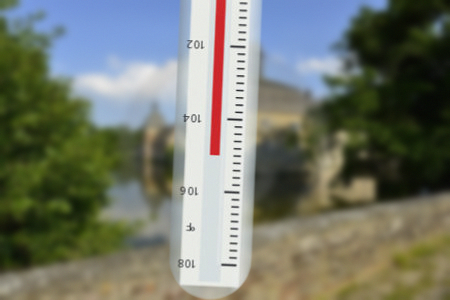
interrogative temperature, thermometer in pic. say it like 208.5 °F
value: 105 °F
